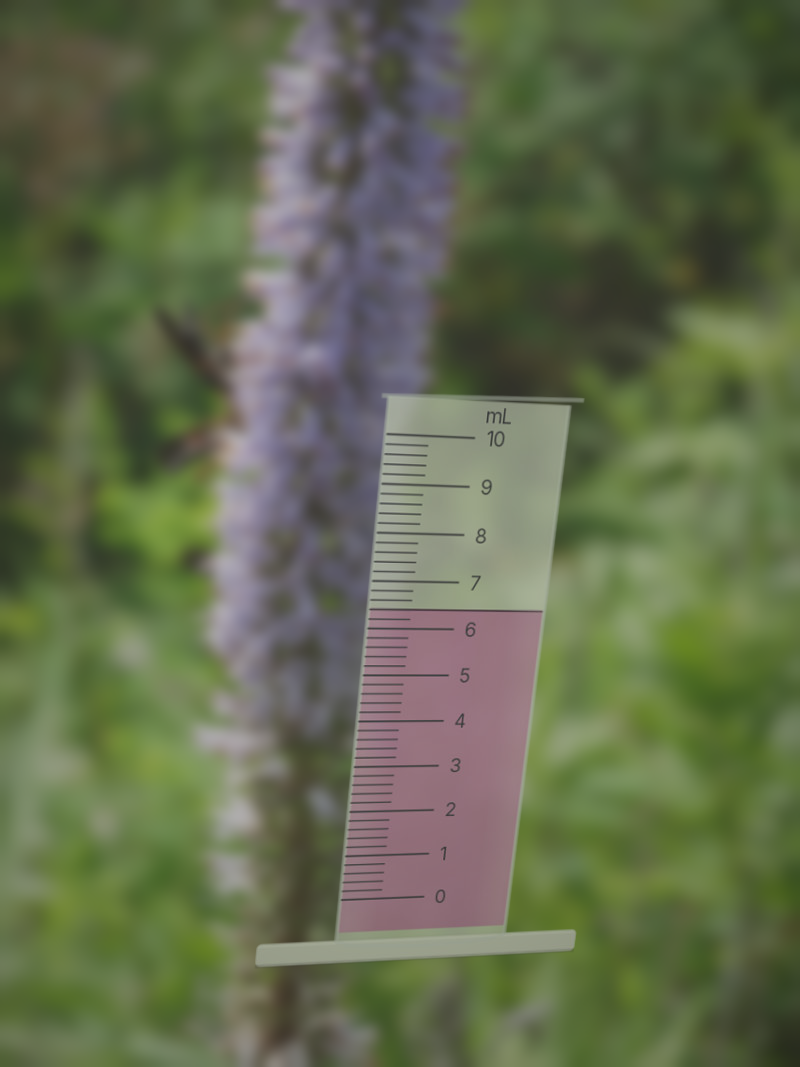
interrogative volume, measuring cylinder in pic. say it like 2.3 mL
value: 6.4 mL
